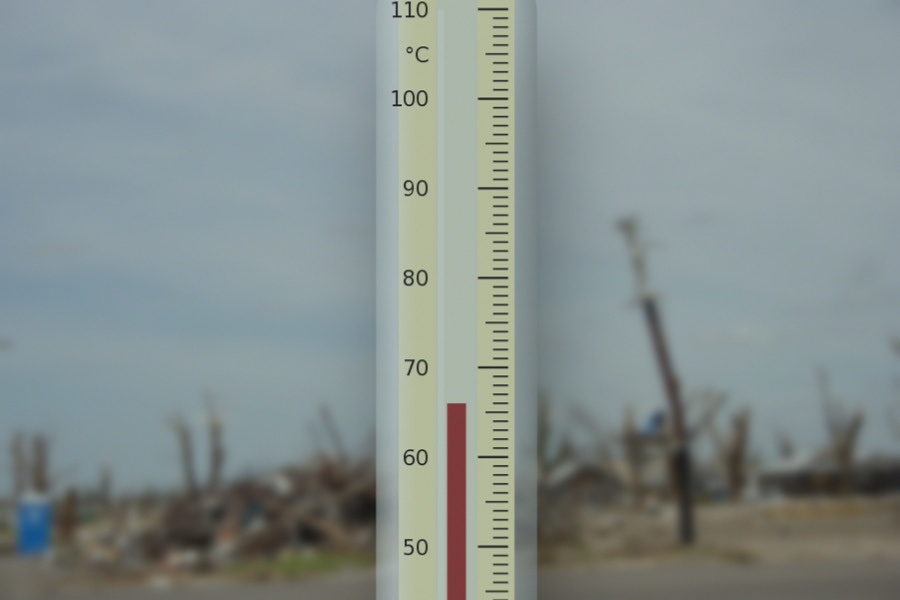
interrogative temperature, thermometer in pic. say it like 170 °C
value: 66 °C
